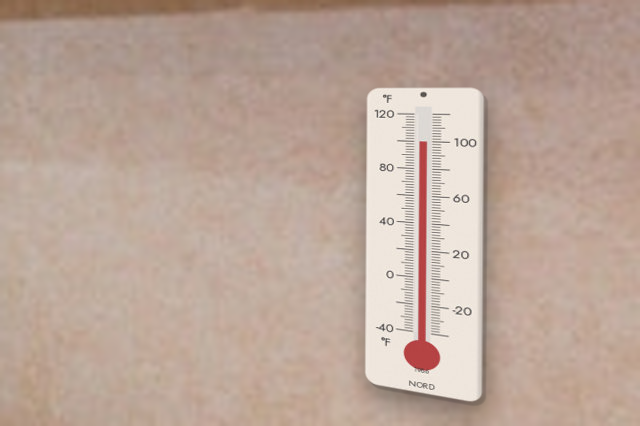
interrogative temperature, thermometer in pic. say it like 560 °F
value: 100 °F
